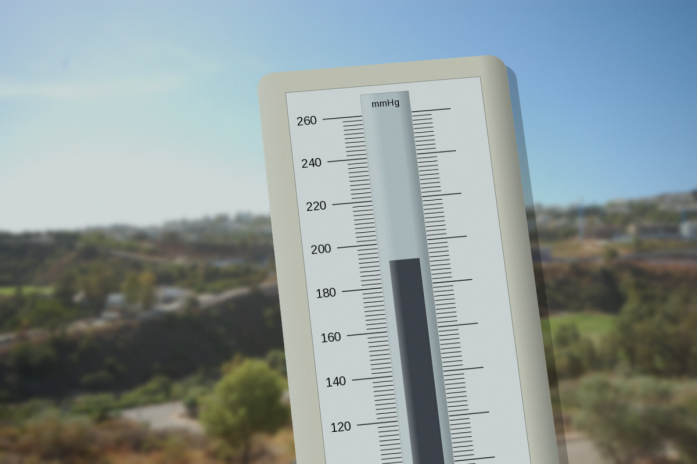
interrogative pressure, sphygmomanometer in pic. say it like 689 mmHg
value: 192 mmHg
